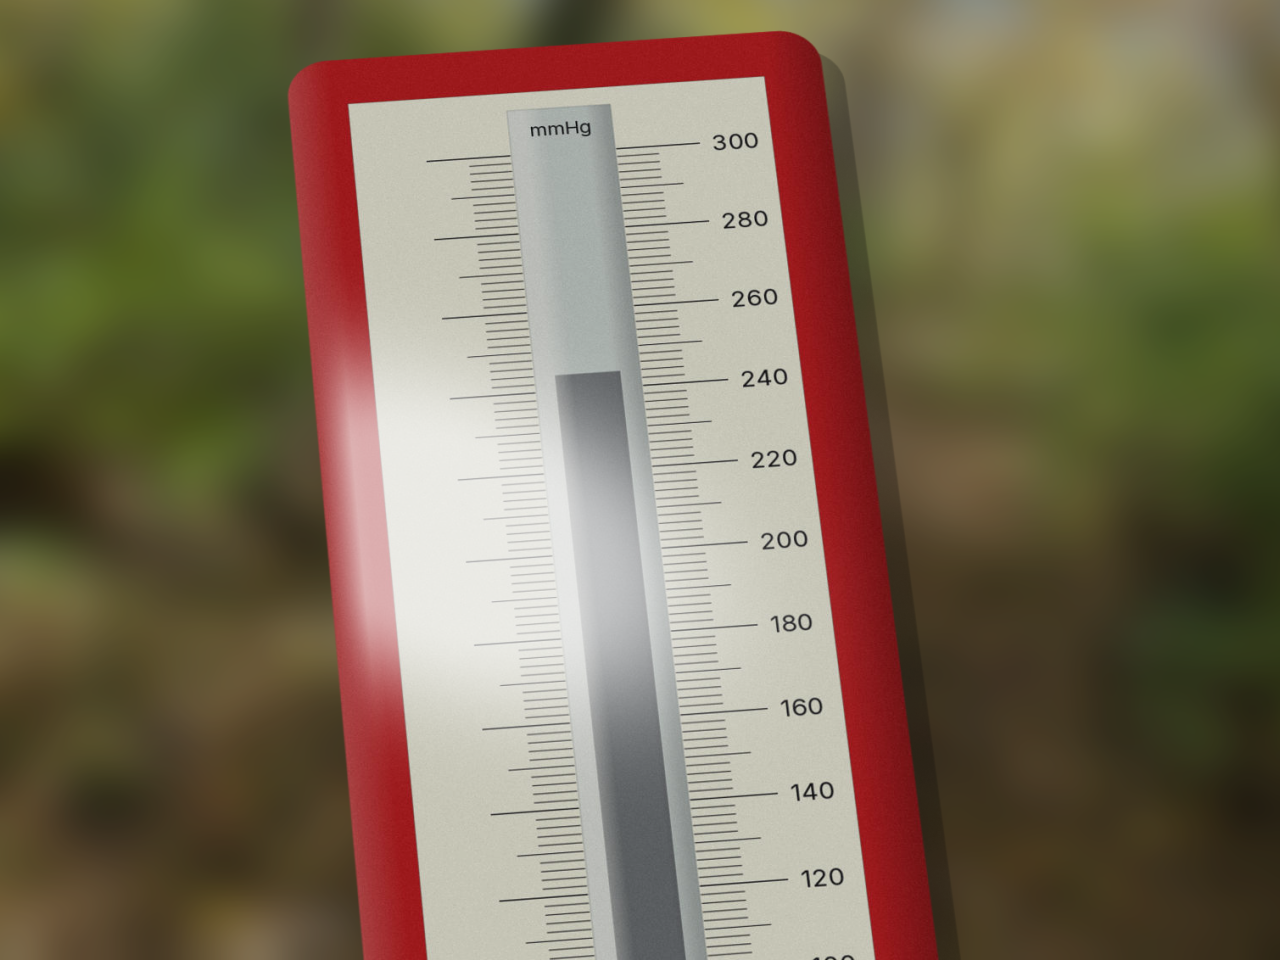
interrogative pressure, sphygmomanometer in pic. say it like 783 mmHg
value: 244 mmHg
